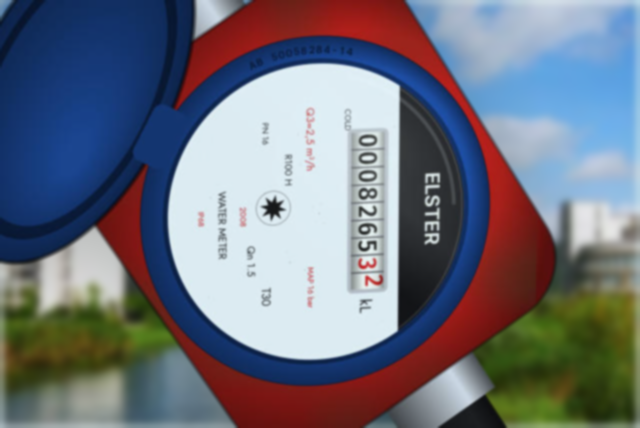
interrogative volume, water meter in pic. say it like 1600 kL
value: 8265.32 kL
